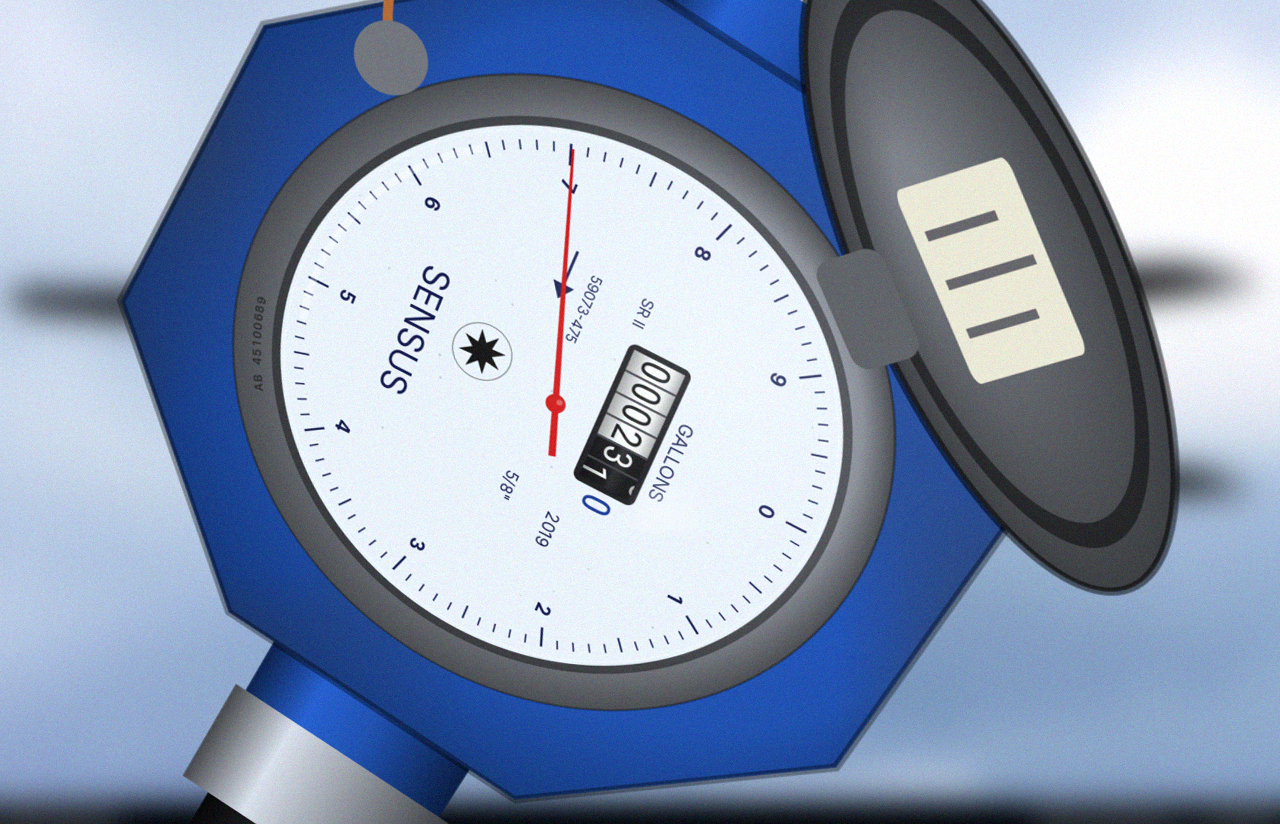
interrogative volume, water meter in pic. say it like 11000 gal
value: 2307.0 gal
